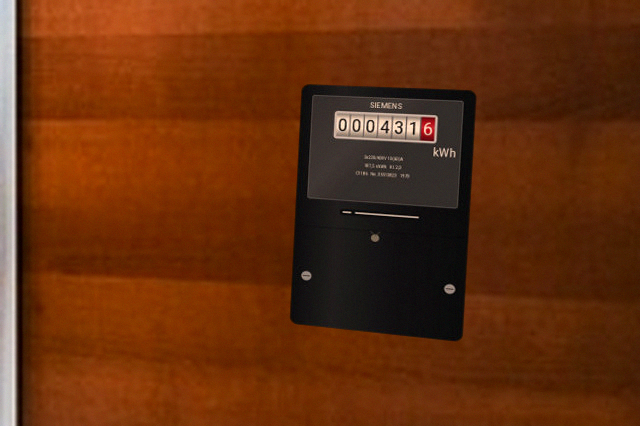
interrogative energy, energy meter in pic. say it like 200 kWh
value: 431.6 kWh
